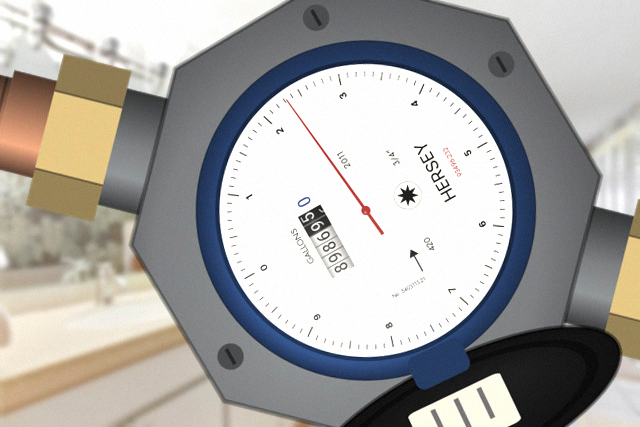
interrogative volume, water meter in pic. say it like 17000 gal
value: 8986952.3 gal
